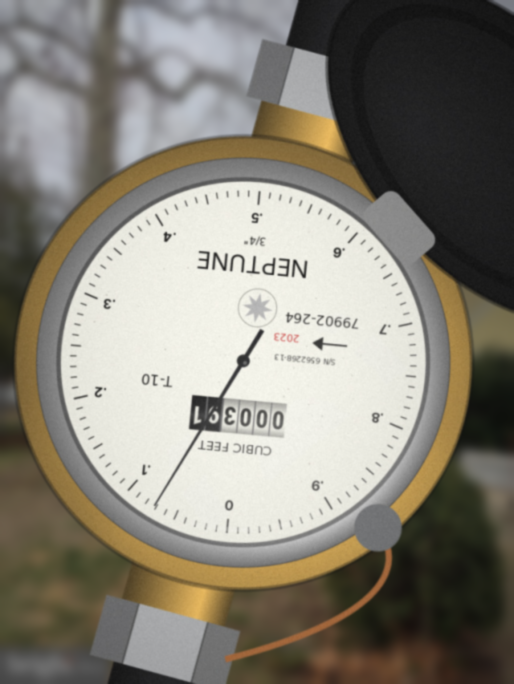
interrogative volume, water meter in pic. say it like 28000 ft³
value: 391.07 ft³
